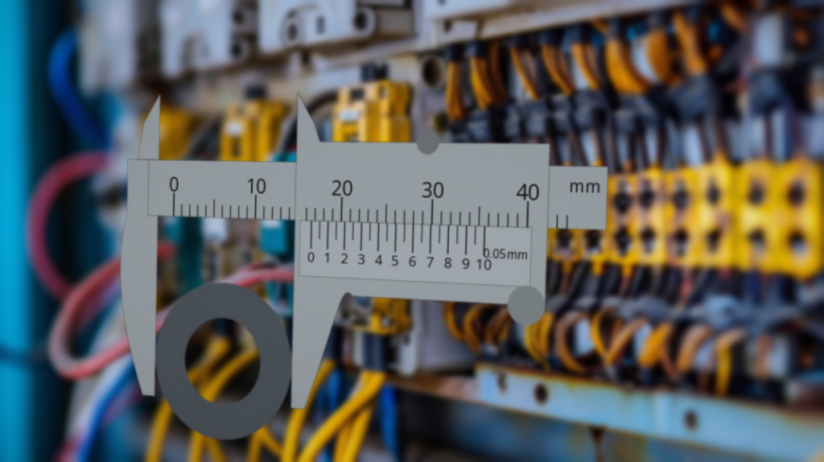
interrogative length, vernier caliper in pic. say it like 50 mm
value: 16.6 mm
